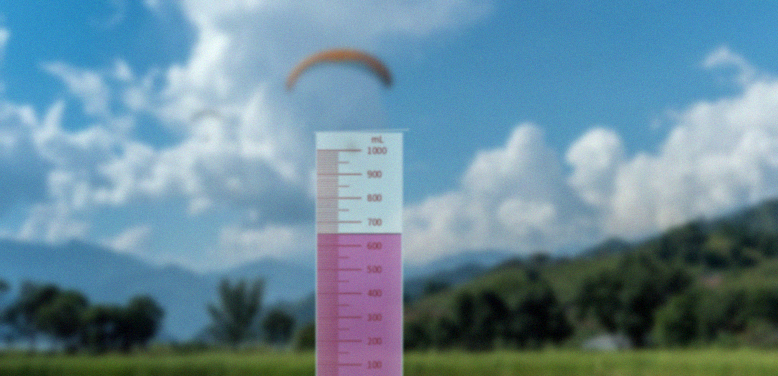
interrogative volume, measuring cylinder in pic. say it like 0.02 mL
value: 650 mL
